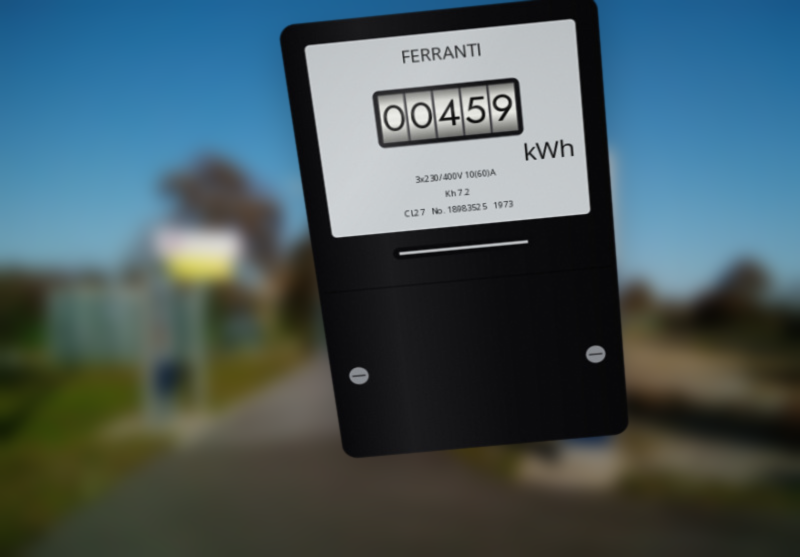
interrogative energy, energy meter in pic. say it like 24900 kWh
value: 459 kWh
